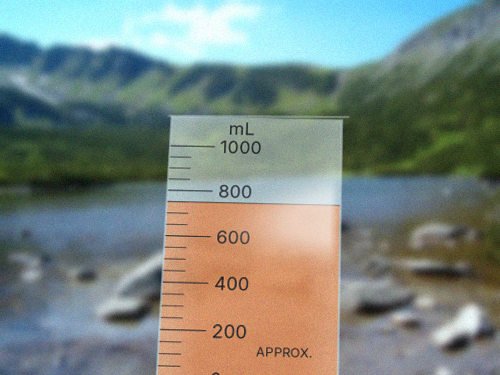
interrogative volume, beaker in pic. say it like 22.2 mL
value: 750 mL
